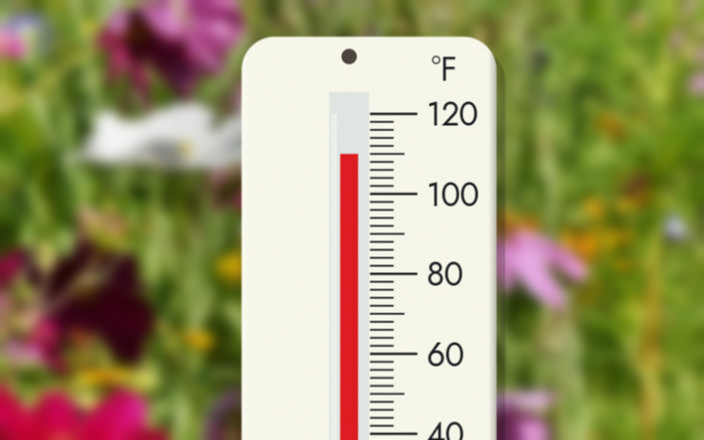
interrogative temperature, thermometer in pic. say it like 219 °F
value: 110 °F
